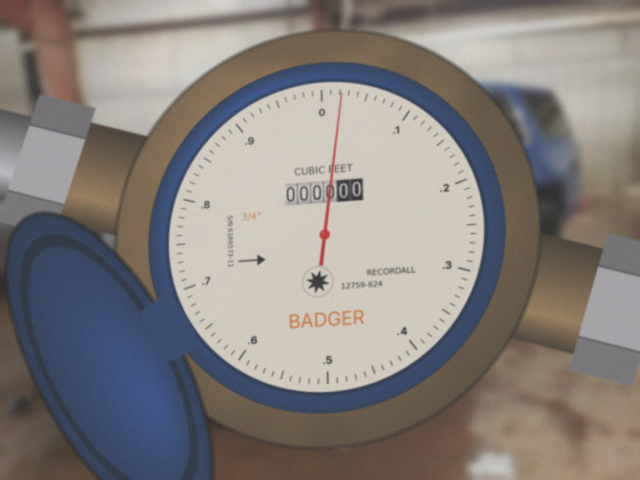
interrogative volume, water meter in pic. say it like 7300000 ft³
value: 0.02 ft³
